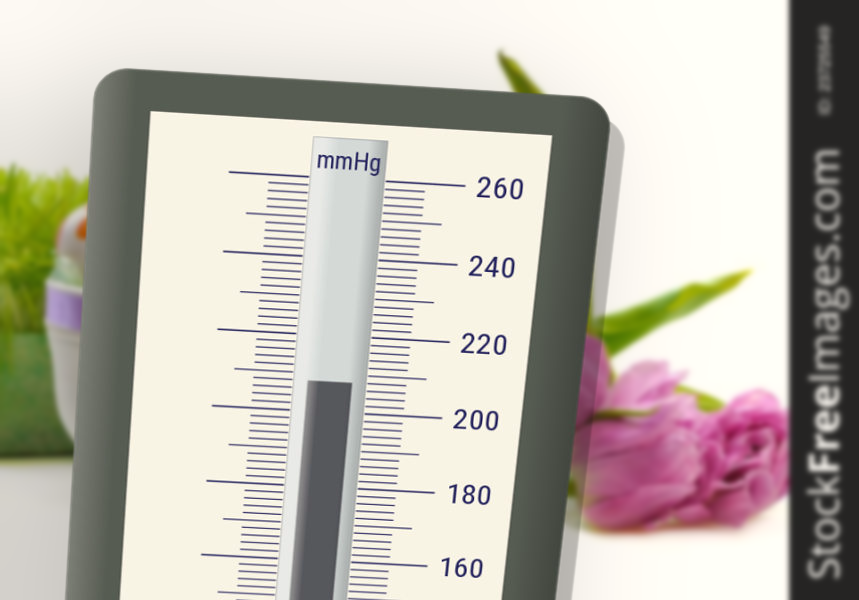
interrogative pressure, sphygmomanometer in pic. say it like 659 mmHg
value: 208 mmHg
